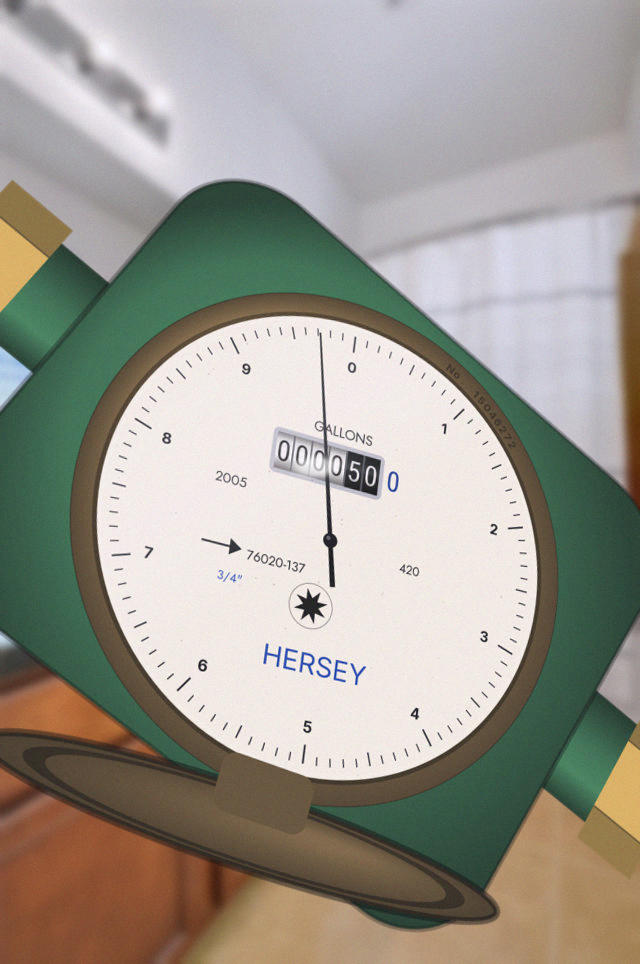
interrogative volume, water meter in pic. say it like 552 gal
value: 499.7 gal
